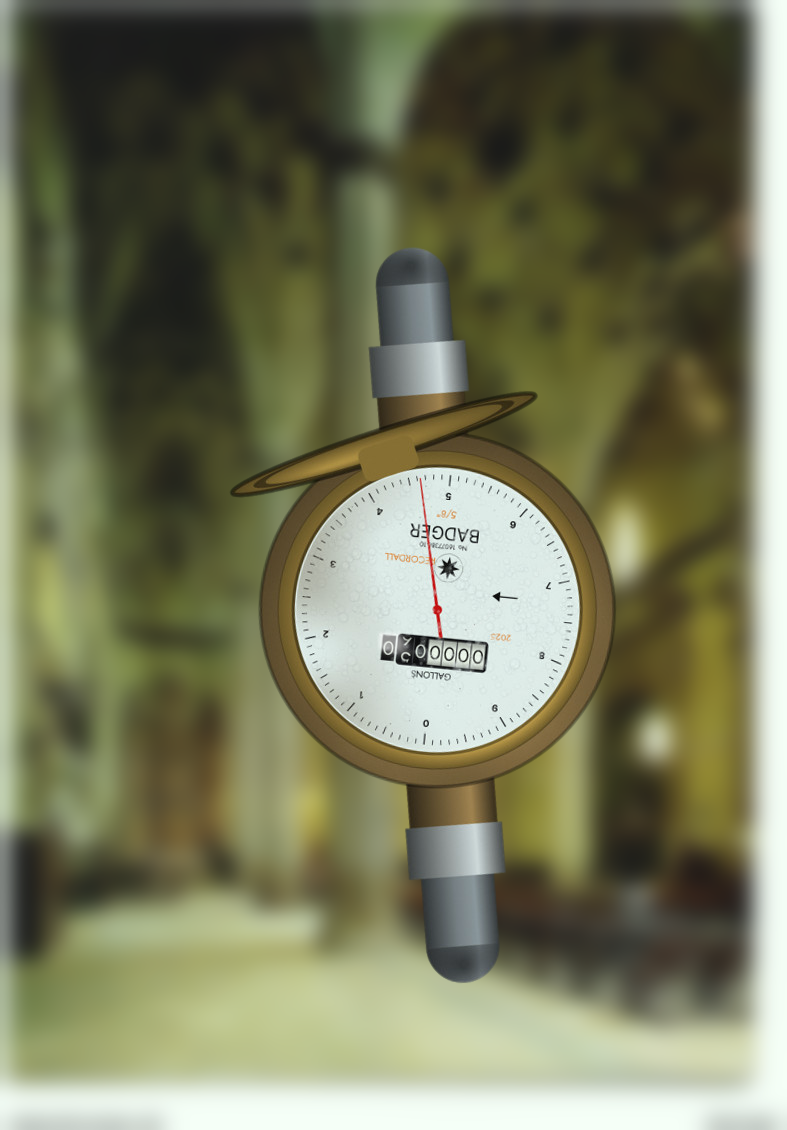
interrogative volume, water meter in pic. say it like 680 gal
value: 54.6 gal
